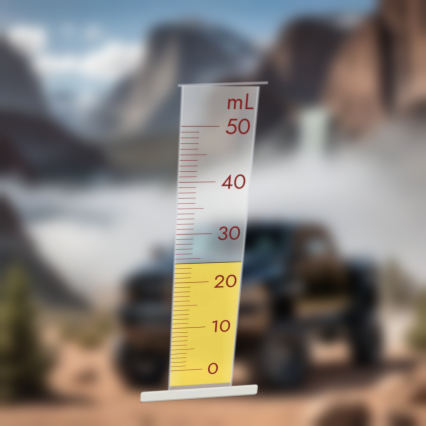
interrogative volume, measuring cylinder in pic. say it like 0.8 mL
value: 24 mL
